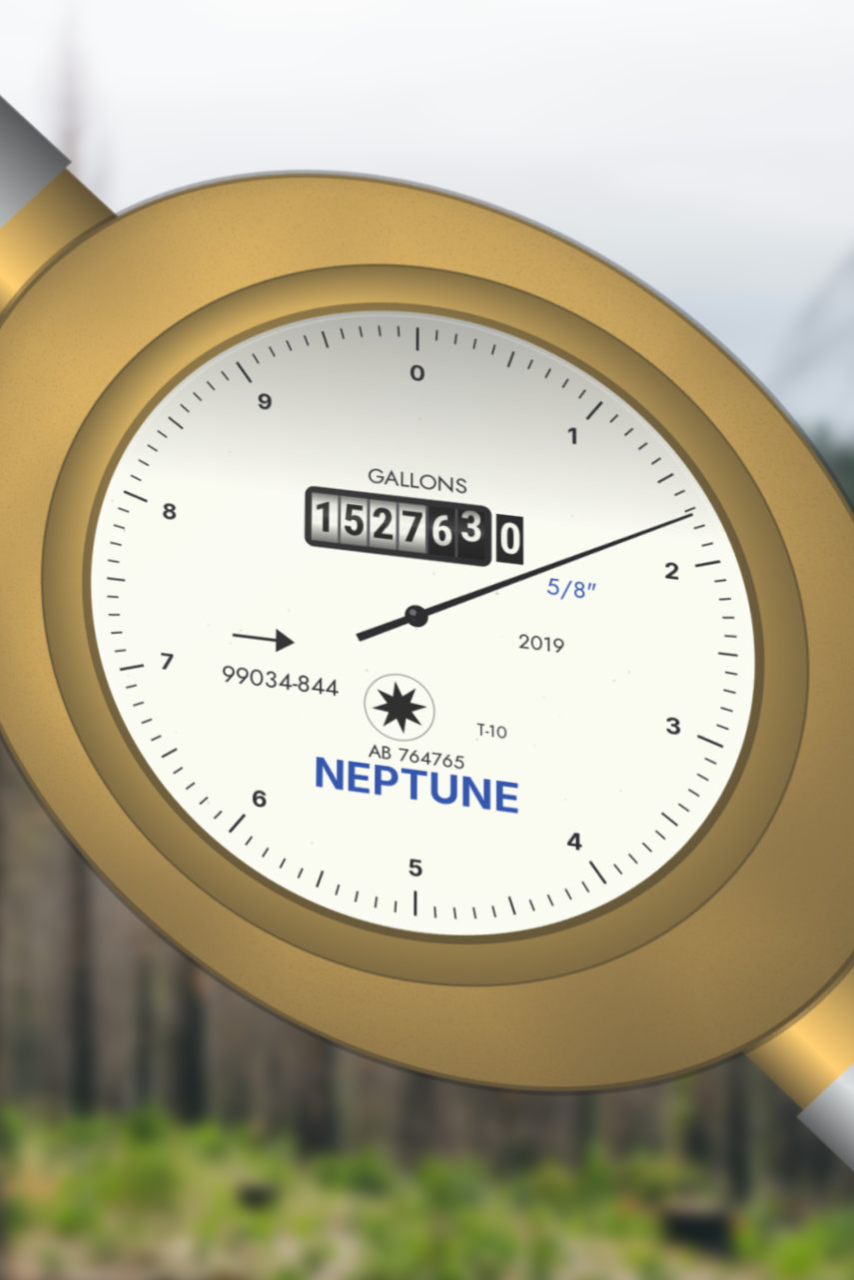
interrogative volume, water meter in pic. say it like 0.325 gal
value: 1527631.7 gal
